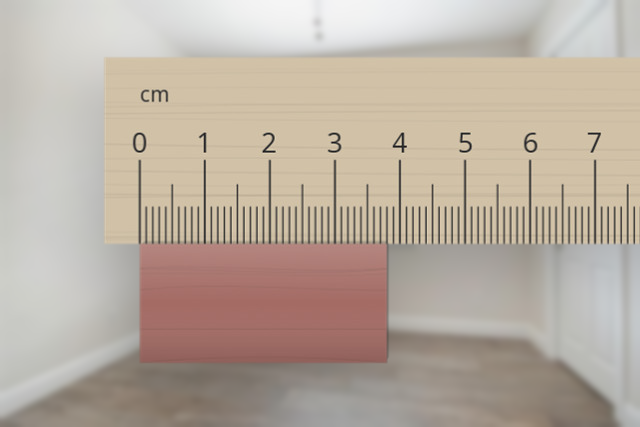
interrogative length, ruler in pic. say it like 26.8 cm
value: 3.8 cm
